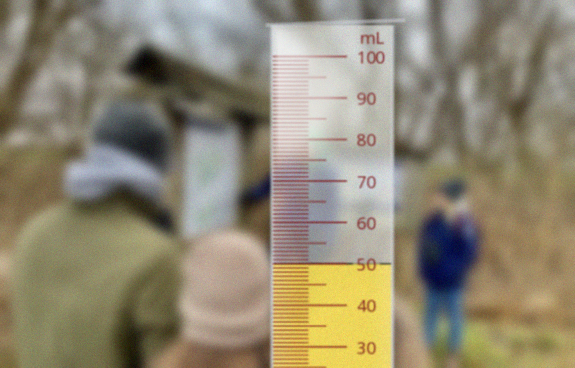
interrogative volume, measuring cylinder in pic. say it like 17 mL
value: 50 mL
